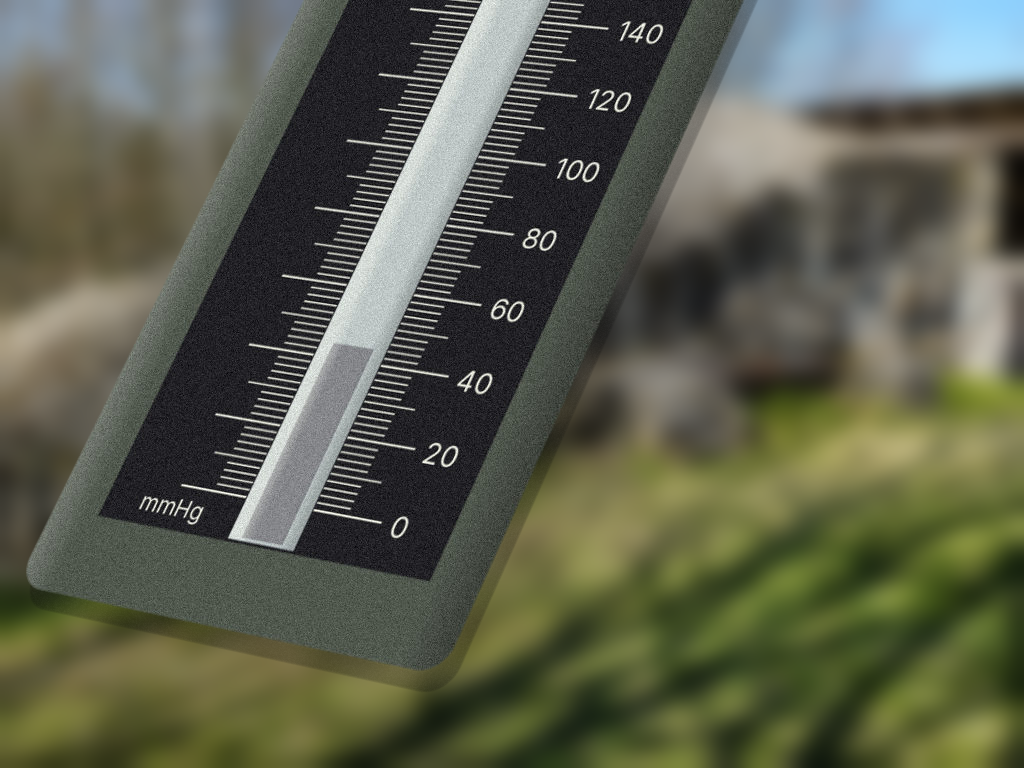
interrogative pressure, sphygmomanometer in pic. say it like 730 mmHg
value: 44 mmHg
